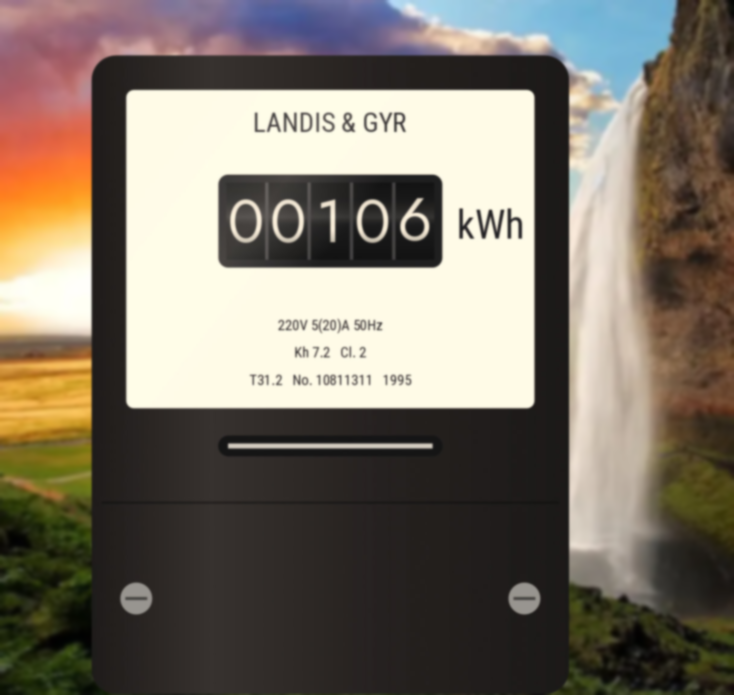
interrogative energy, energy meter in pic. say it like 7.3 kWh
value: 106 kWh
